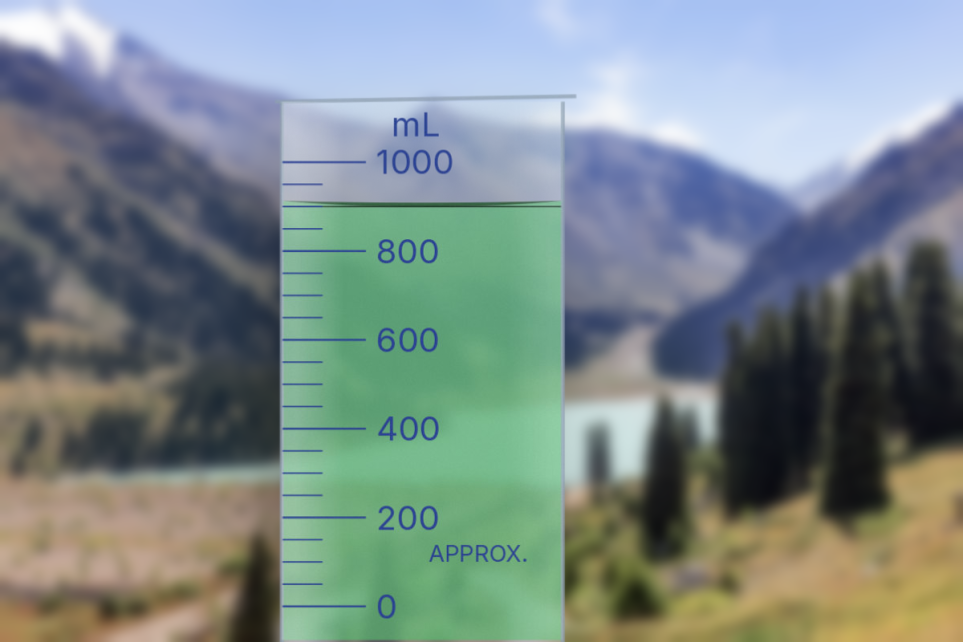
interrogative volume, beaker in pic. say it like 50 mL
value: 900 mL
